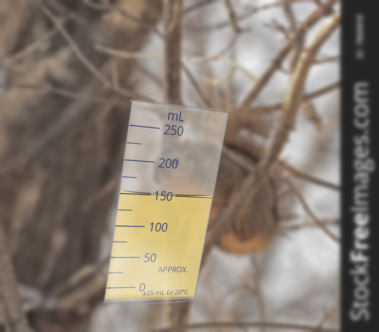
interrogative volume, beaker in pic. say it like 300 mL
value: 150 mL
